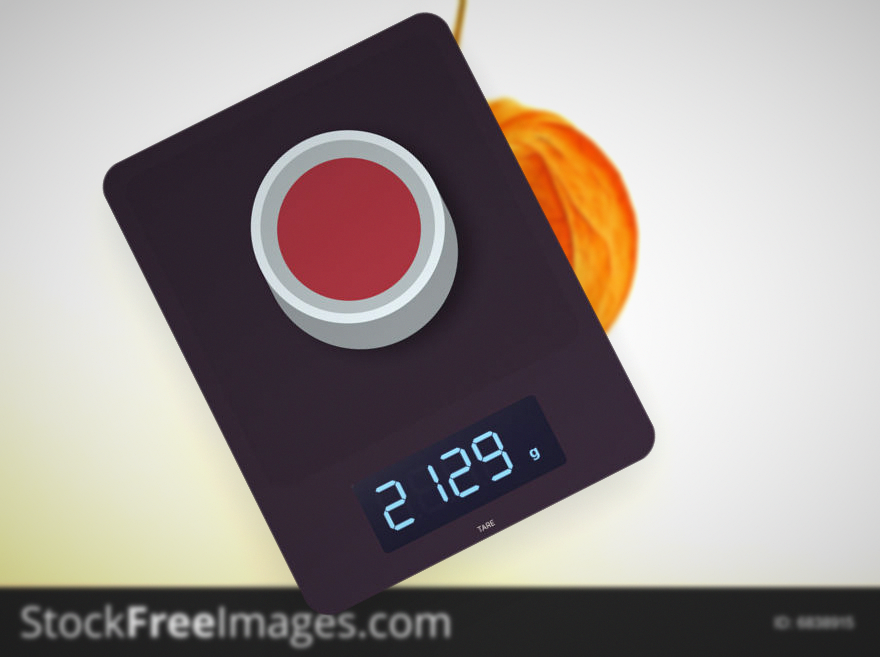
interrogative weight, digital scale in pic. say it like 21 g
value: 2129 g
